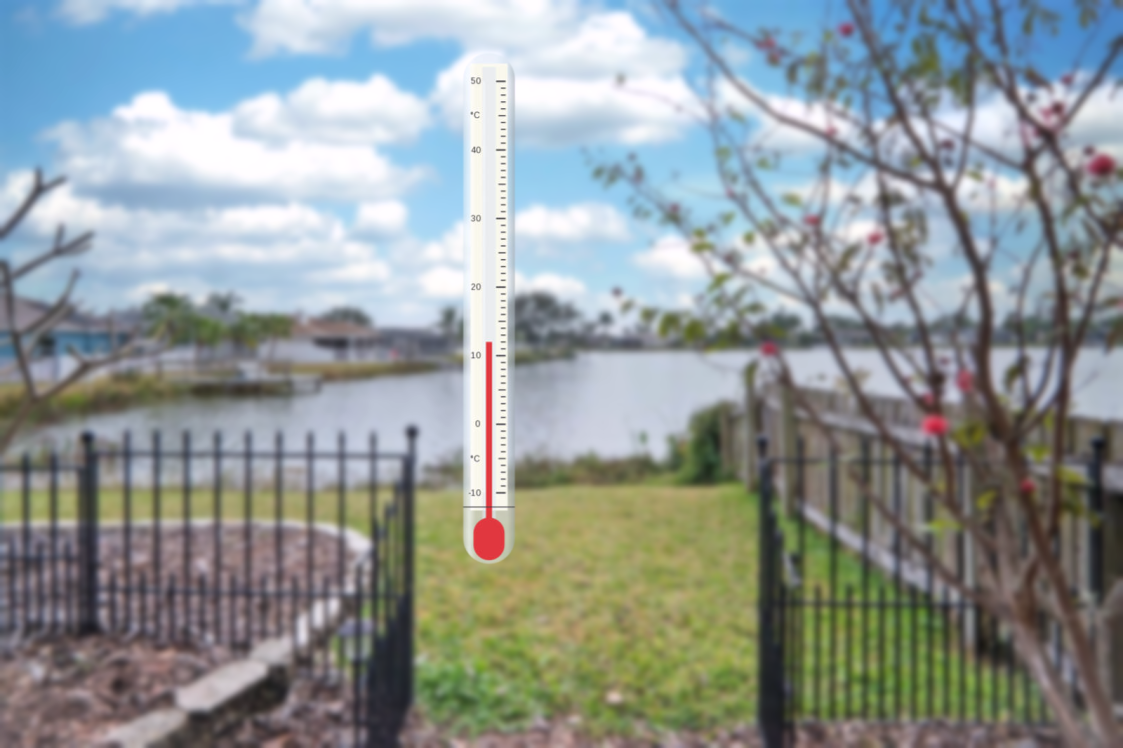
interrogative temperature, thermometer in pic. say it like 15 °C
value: 12 °C
